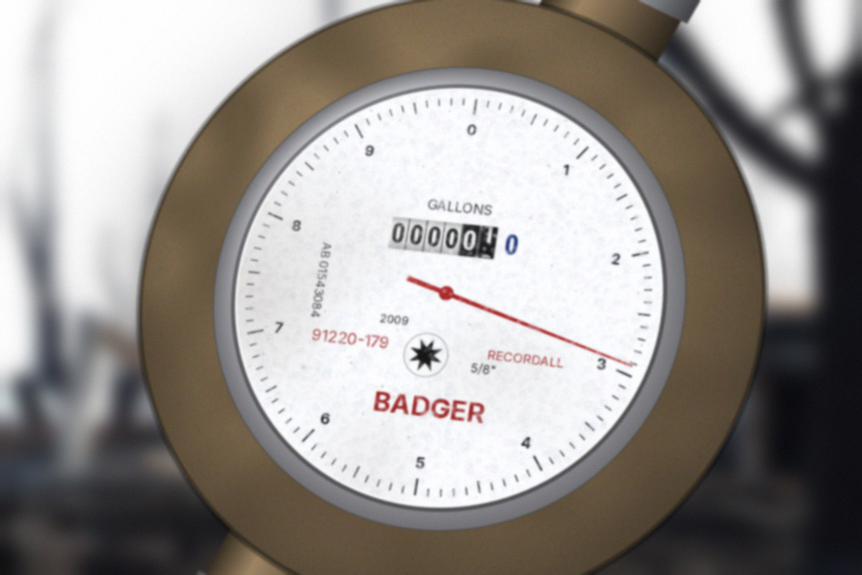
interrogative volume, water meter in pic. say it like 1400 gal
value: 12.9 gal
